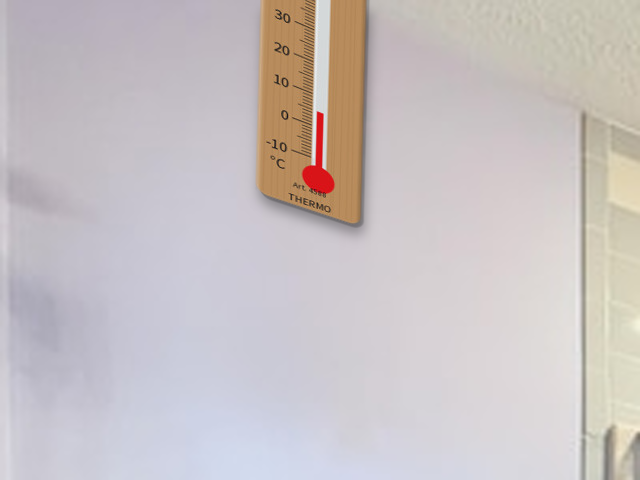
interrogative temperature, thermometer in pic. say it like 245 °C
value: 5 °C
